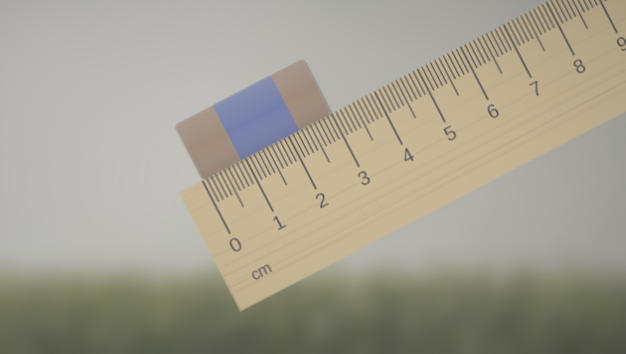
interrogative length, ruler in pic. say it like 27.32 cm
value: 3 cm
